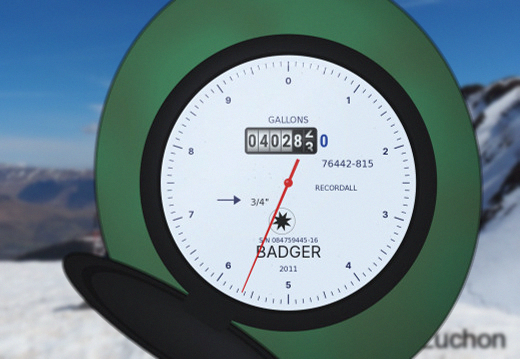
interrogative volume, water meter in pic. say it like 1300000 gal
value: 402825.6 gal
